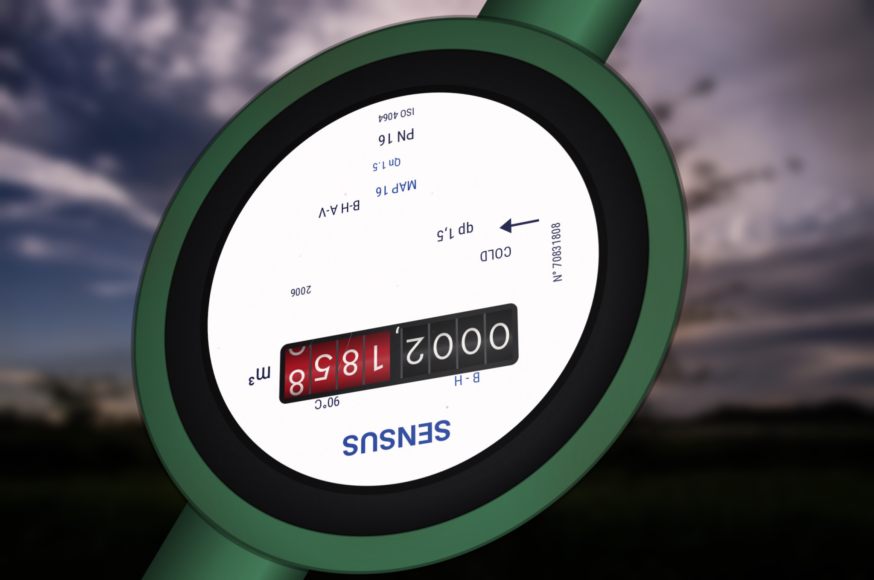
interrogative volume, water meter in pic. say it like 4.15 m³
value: 2.1858 m³
